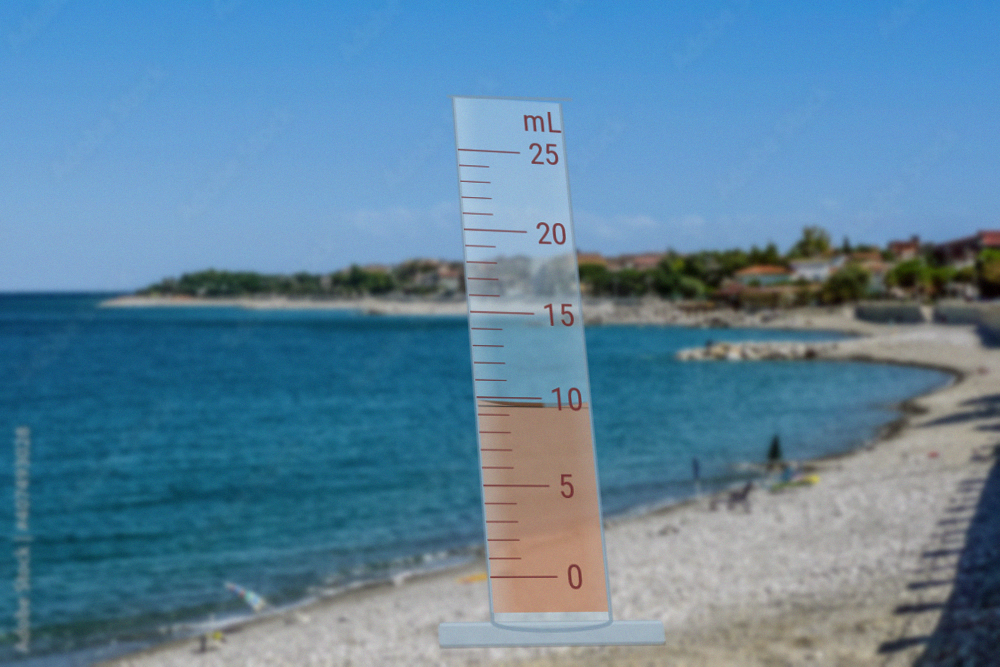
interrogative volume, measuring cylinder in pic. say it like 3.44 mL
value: 9.5 mL
